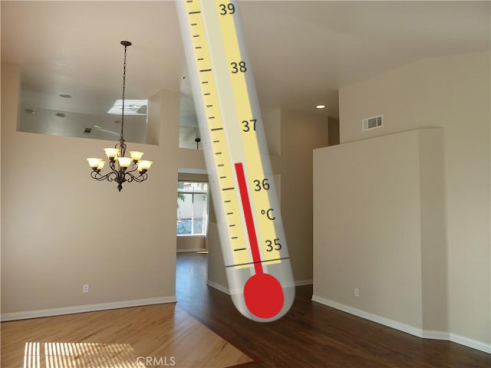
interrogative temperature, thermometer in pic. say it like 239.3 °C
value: 36.4 °C
